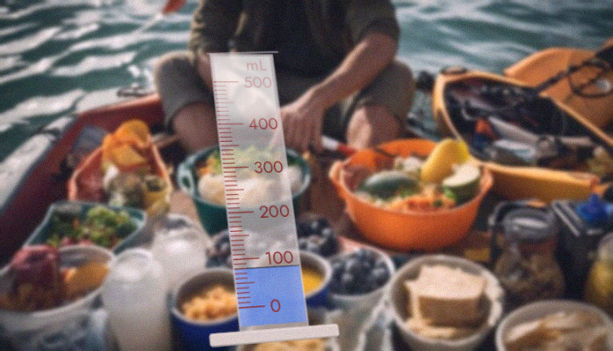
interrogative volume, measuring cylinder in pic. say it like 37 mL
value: 80 mL
